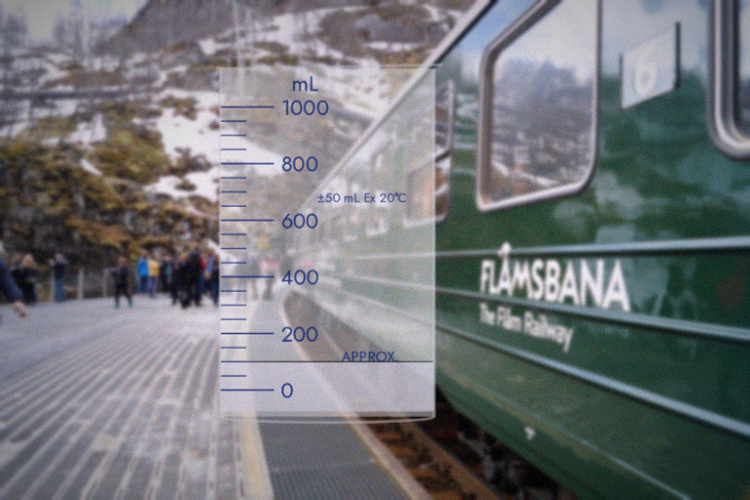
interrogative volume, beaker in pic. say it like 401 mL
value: 100 mL
